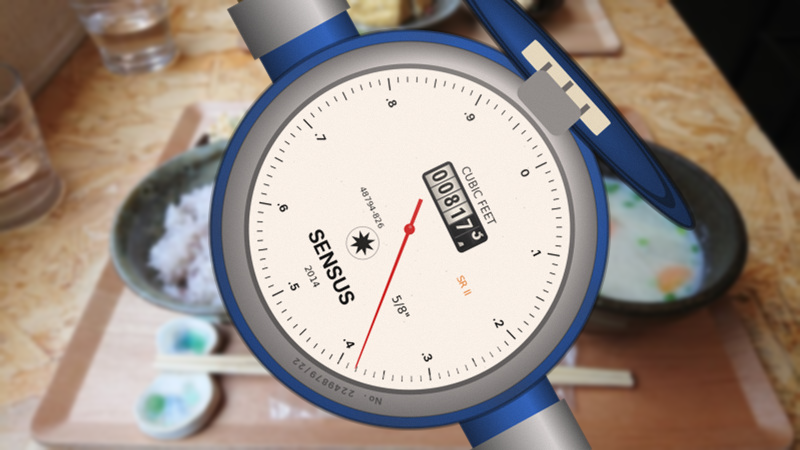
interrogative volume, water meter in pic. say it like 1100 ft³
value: 8173.38 ft³
